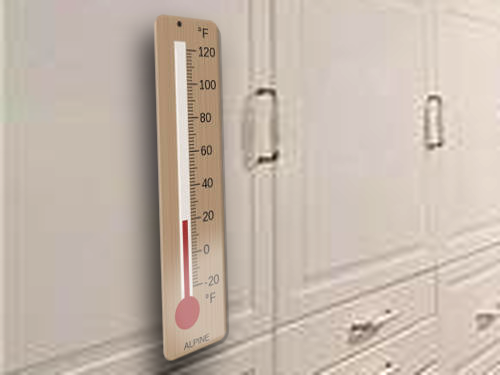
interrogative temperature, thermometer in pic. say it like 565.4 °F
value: 20 °F
